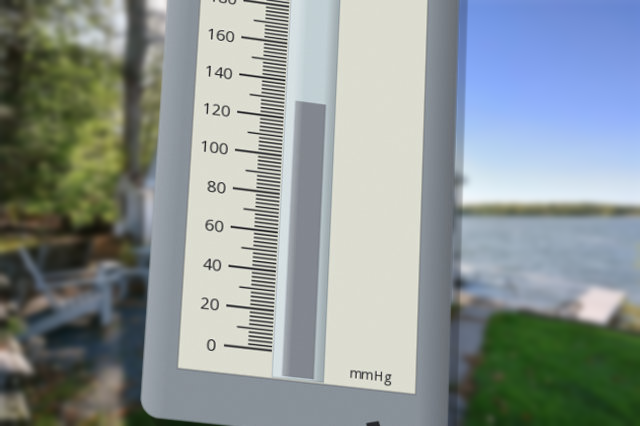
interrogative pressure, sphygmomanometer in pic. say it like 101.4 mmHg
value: 130 mmHg
